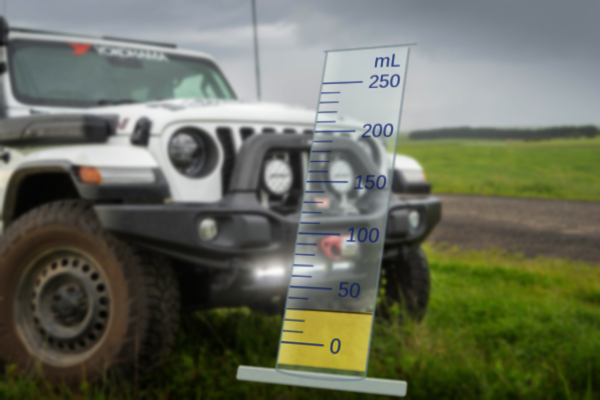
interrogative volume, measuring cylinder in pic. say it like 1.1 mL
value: 30 mL
